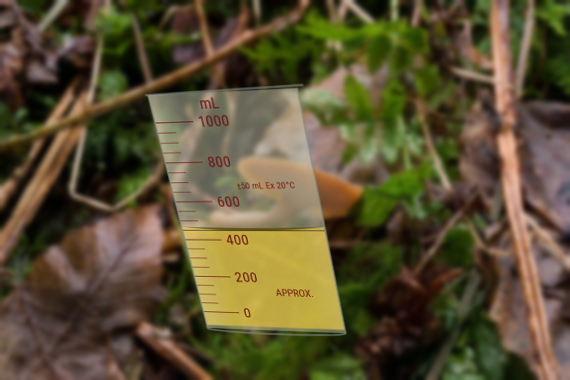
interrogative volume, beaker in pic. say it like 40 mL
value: 450 mL
